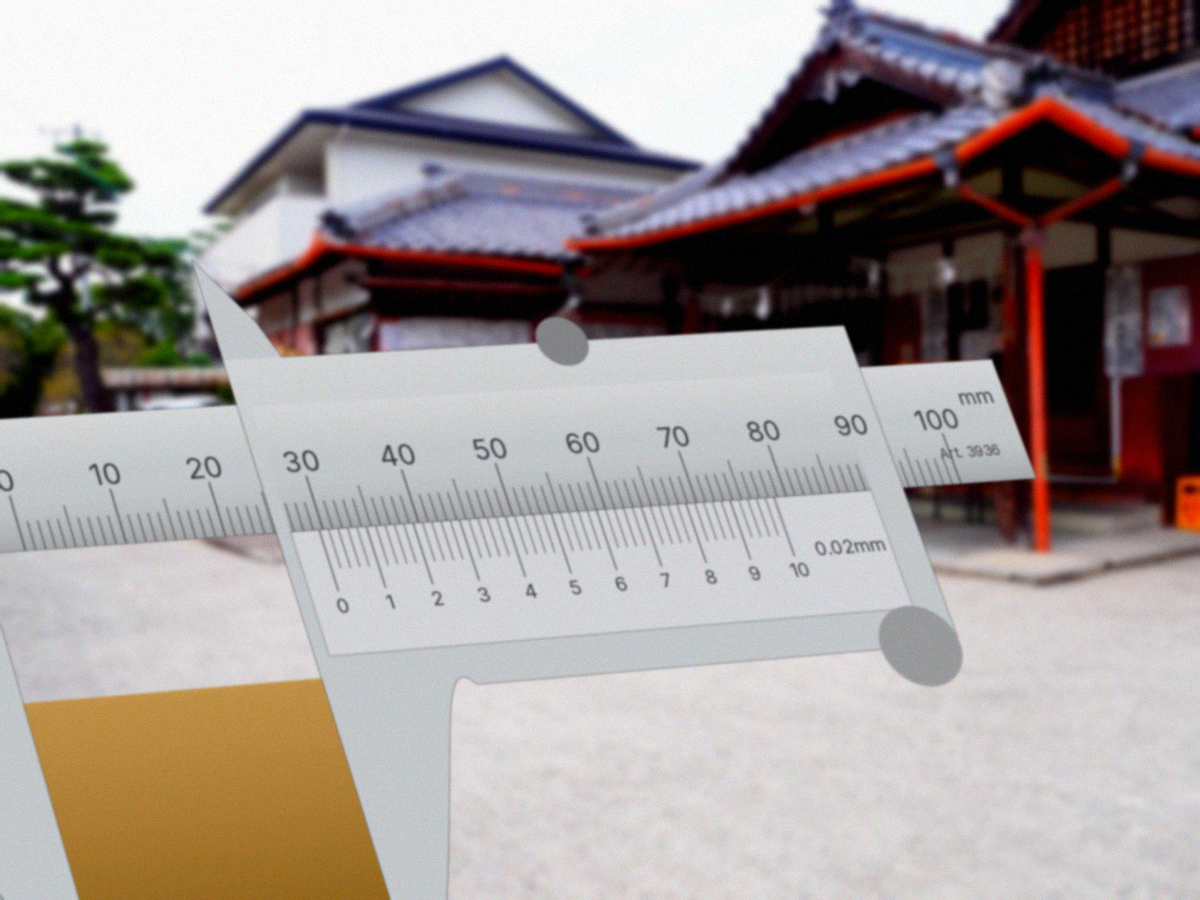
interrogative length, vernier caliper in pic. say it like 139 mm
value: 29.6 mm
